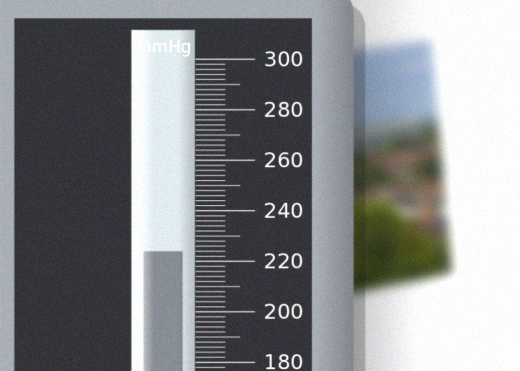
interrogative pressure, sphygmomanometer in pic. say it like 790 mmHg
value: 224 mmHg
